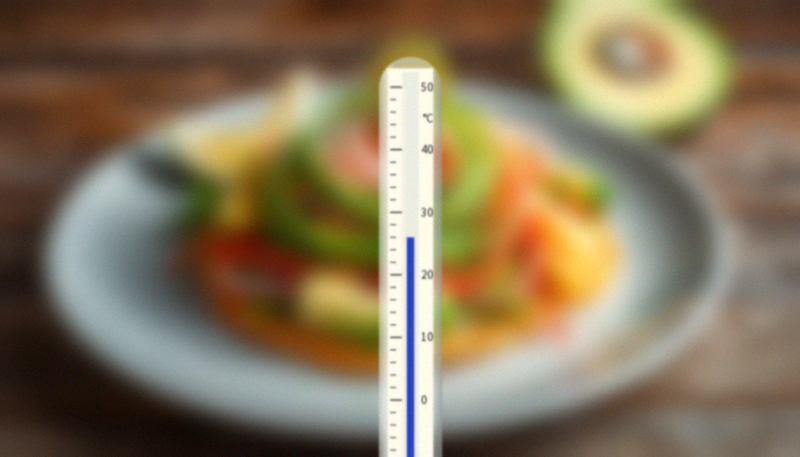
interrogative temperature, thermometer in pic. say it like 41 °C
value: 26 °C
